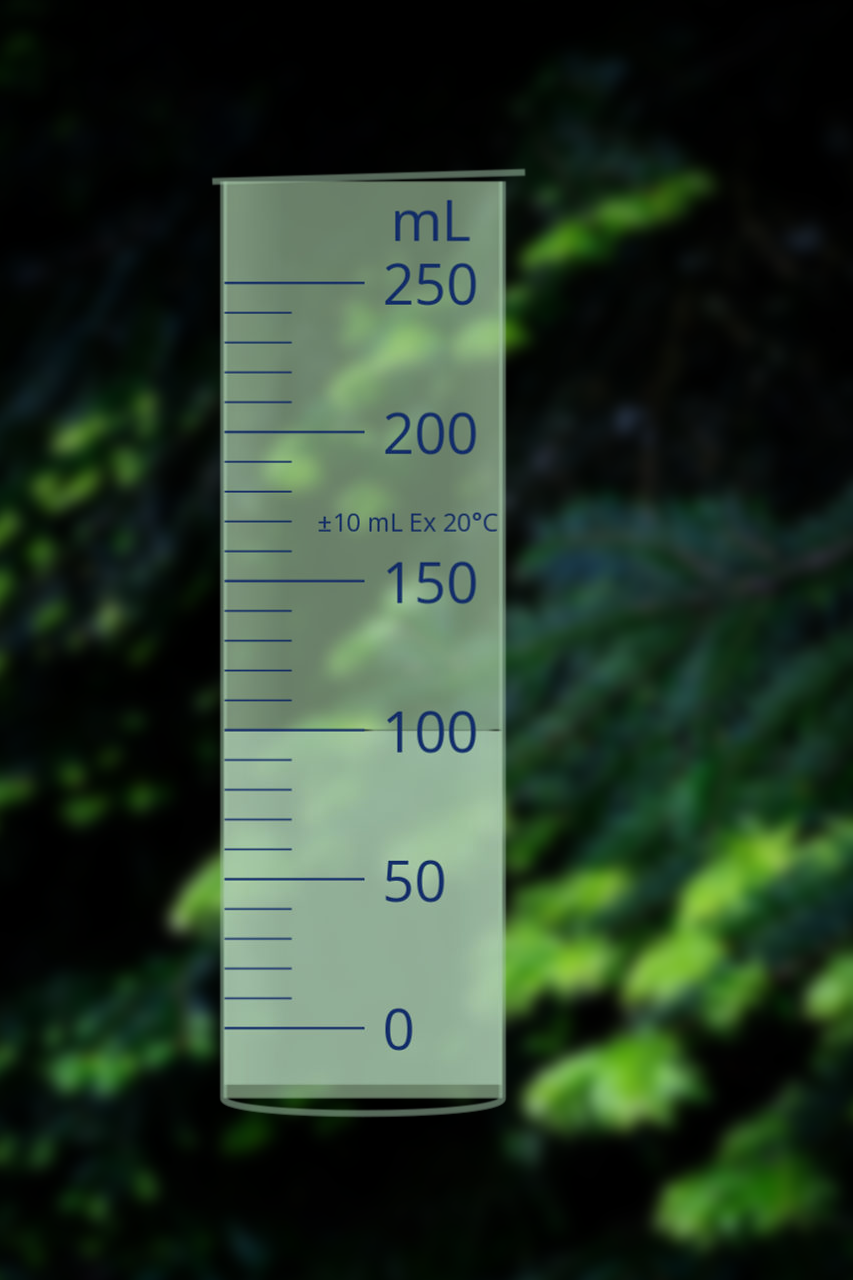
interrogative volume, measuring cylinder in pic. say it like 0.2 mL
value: 100 mL
